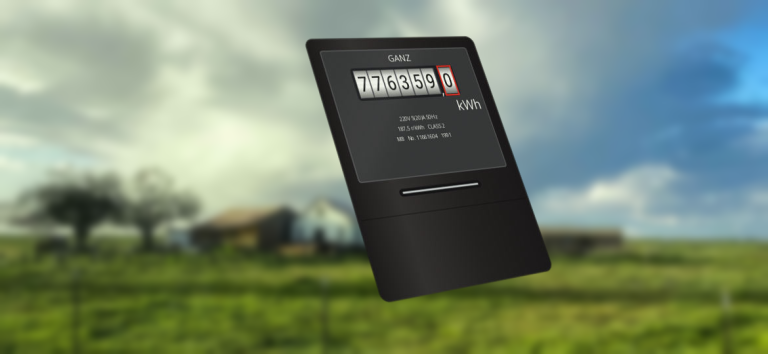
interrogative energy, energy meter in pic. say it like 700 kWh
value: 776359.0 kWh
